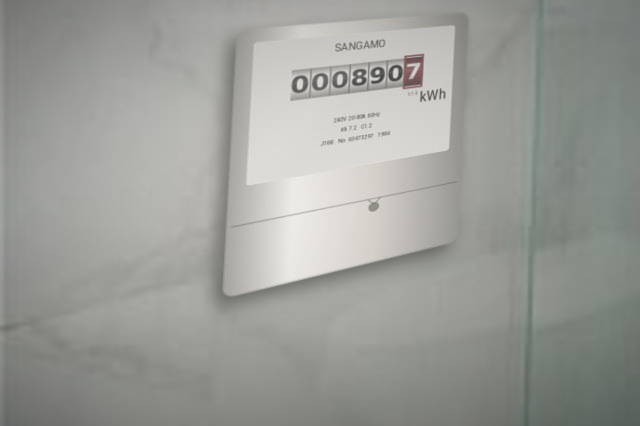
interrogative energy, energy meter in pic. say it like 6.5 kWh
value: 890.7 kWh
